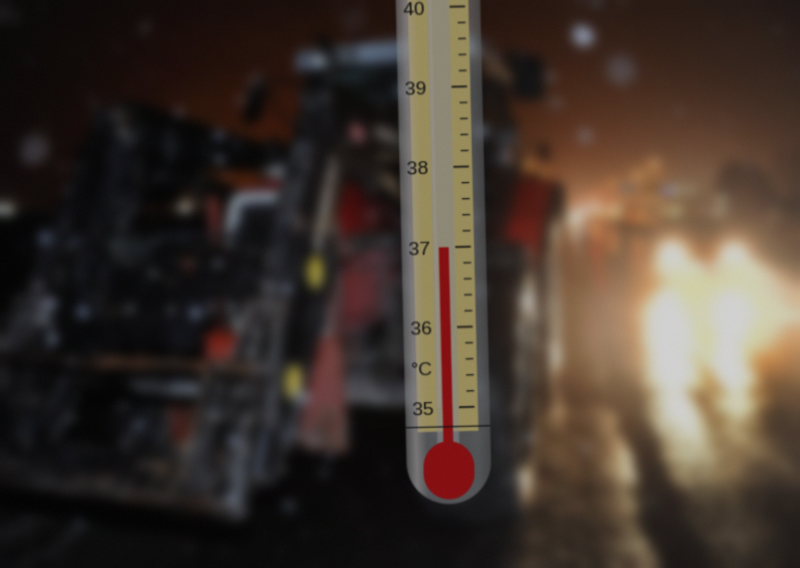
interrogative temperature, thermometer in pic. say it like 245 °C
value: 37 °C
